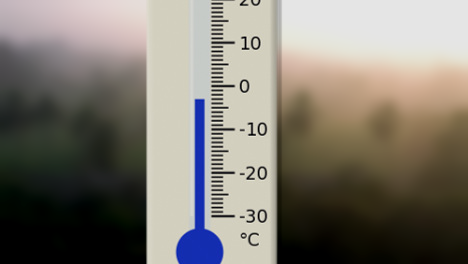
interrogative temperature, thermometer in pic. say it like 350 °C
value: -3 °C
